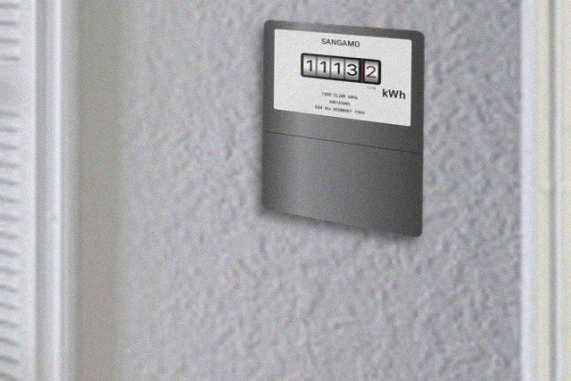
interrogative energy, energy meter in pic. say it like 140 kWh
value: 1113.2 kWh
